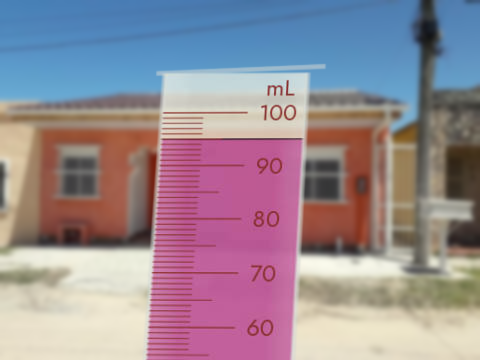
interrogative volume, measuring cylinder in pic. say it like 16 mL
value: 95 mL
